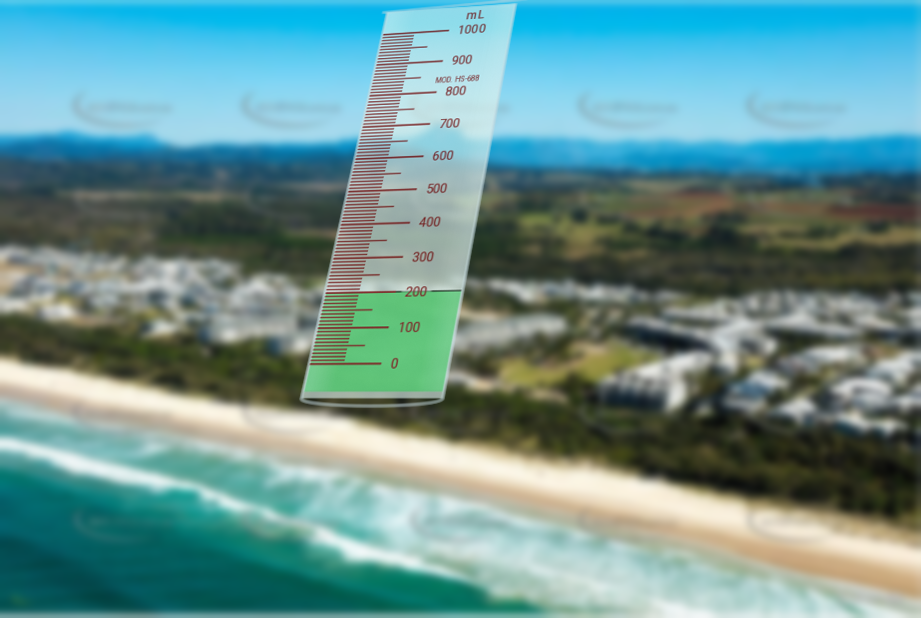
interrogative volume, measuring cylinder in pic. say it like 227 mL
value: 200 mL
